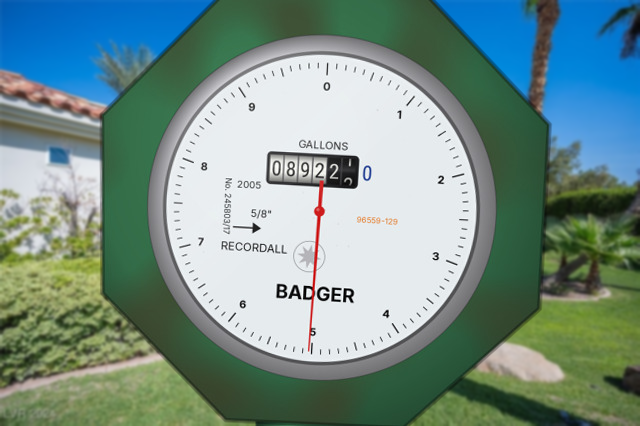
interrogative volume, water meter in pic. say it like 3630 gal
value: 892215.0 gal
